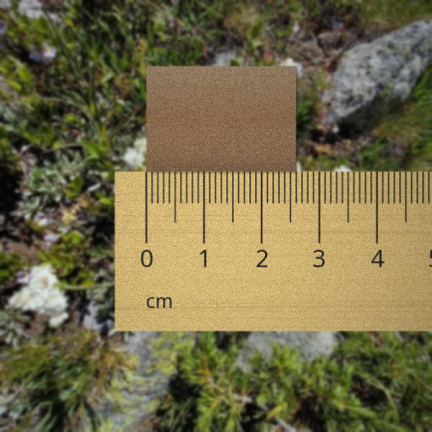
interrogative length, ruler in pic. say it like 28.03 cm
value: 2.6 cm
